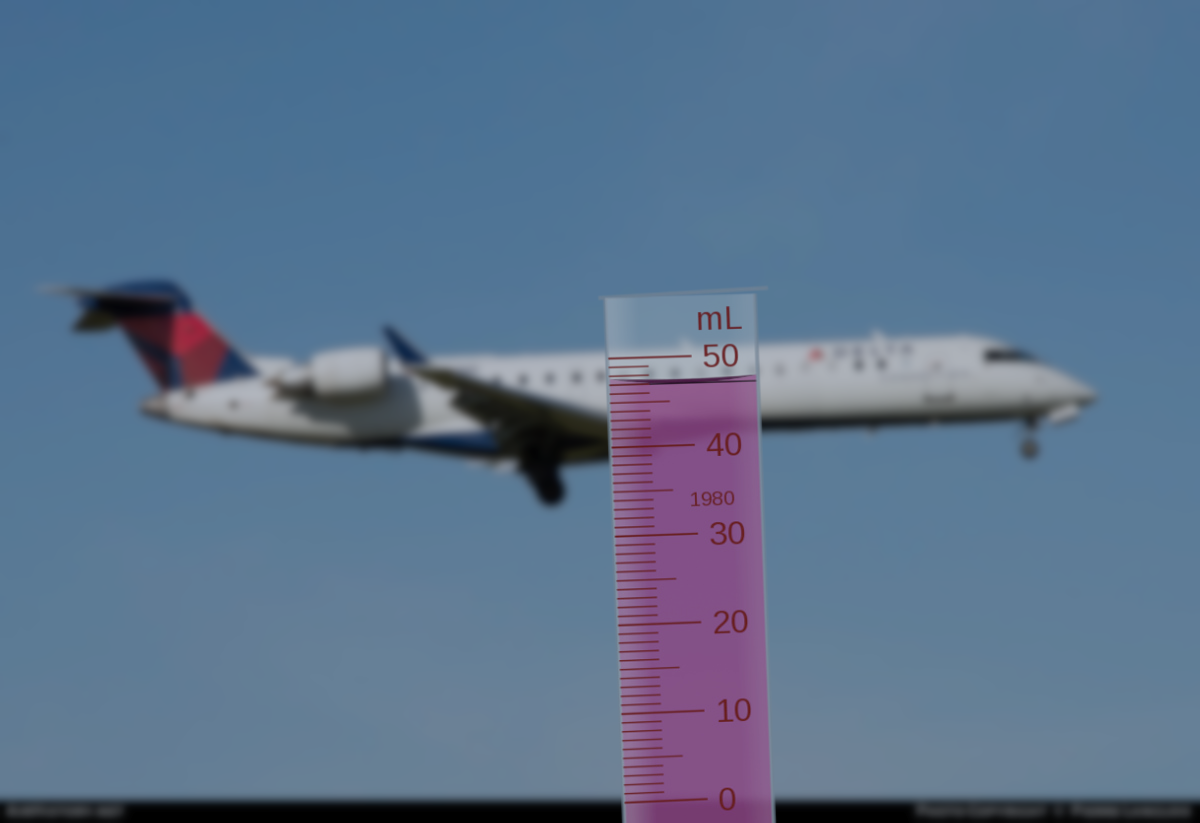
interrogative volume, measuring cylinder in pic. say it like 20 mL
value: 47 mL
